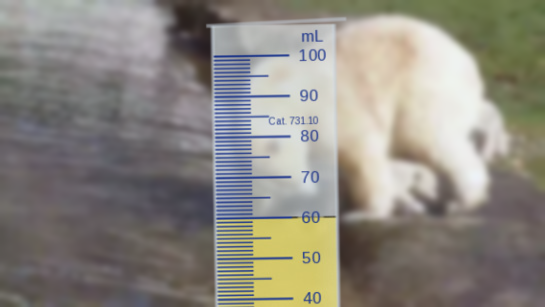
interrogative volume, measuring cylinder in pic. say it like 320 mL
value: 60 mL
